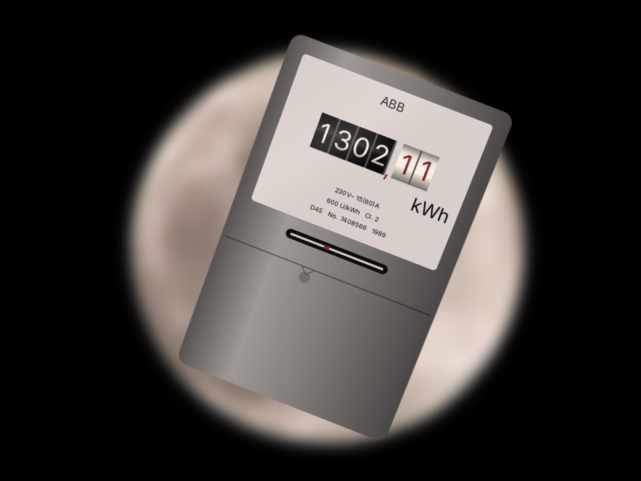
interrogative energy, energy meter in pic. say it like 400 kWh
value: 1302.11 kWh
